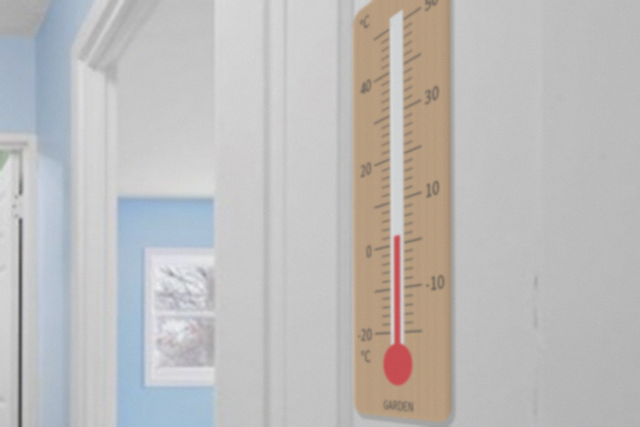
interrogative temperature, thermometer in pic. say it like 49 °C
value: 2 °C
